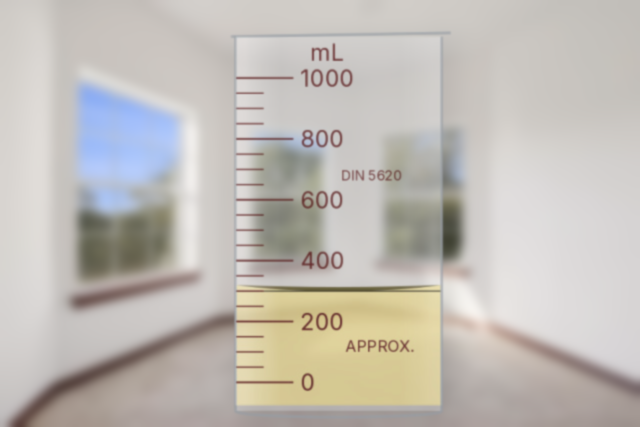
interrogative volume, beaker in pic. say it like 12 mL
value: 300 mL
